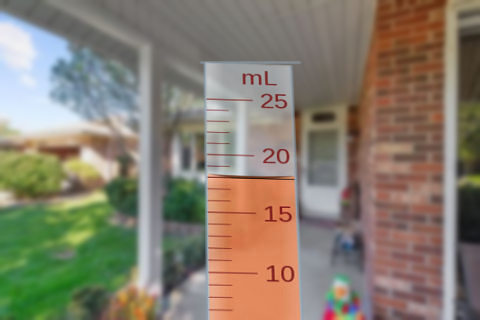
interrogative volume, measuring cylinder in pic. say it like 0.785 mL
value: 18 mL
